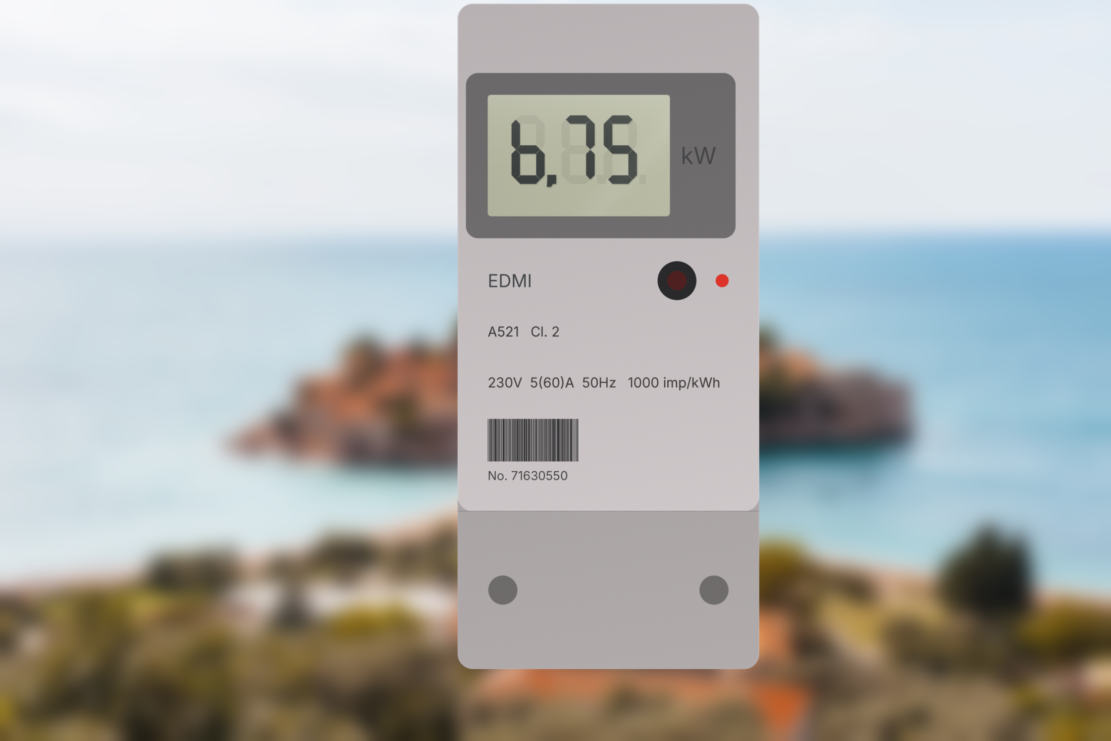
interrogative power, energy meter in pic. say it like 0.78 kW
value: 6.75 kW
